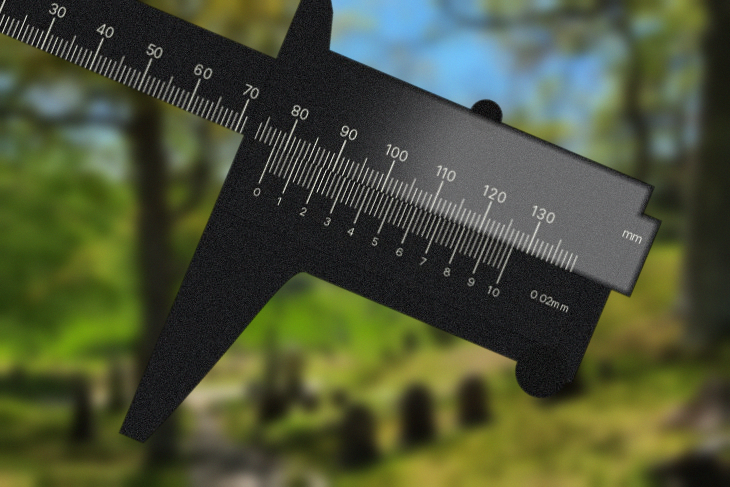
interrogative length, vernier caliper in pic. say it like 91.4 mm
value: 78.0 mm
